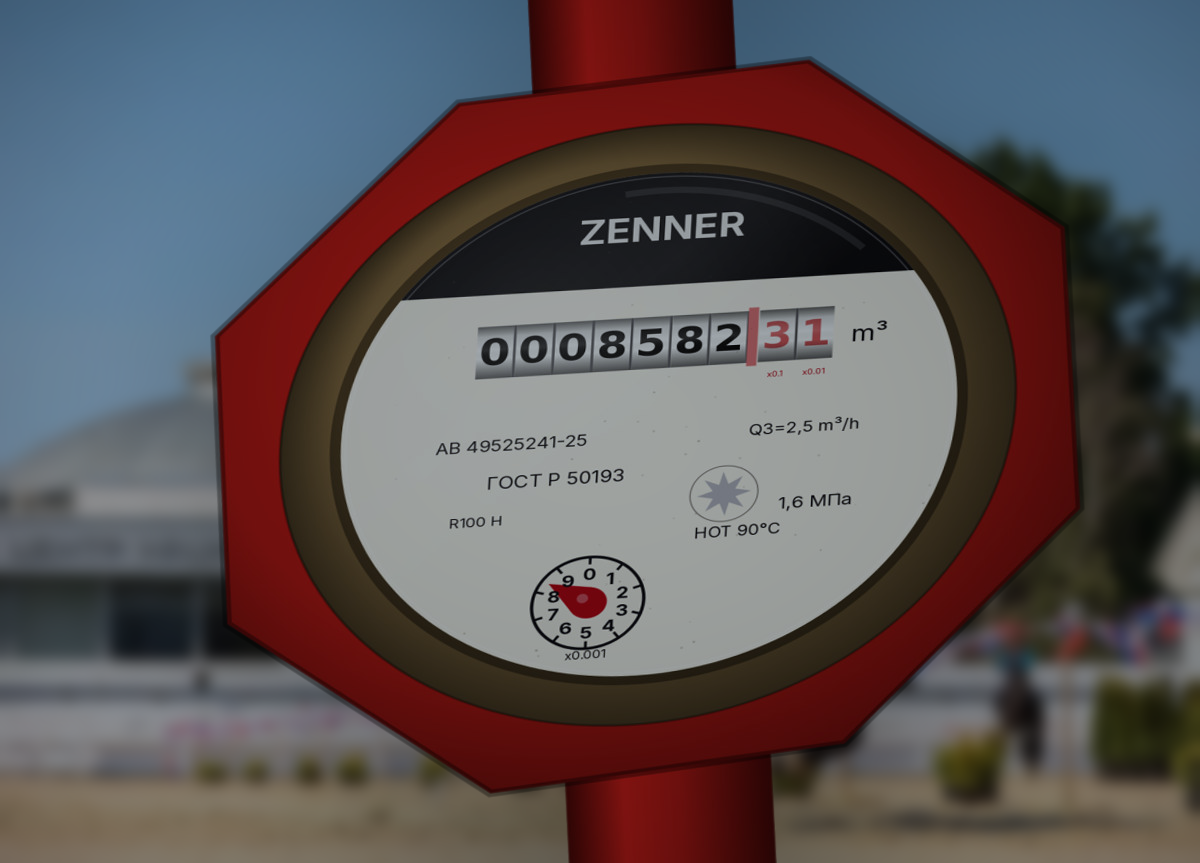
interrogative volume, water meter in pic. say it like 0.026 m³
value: 8582.318 m³
